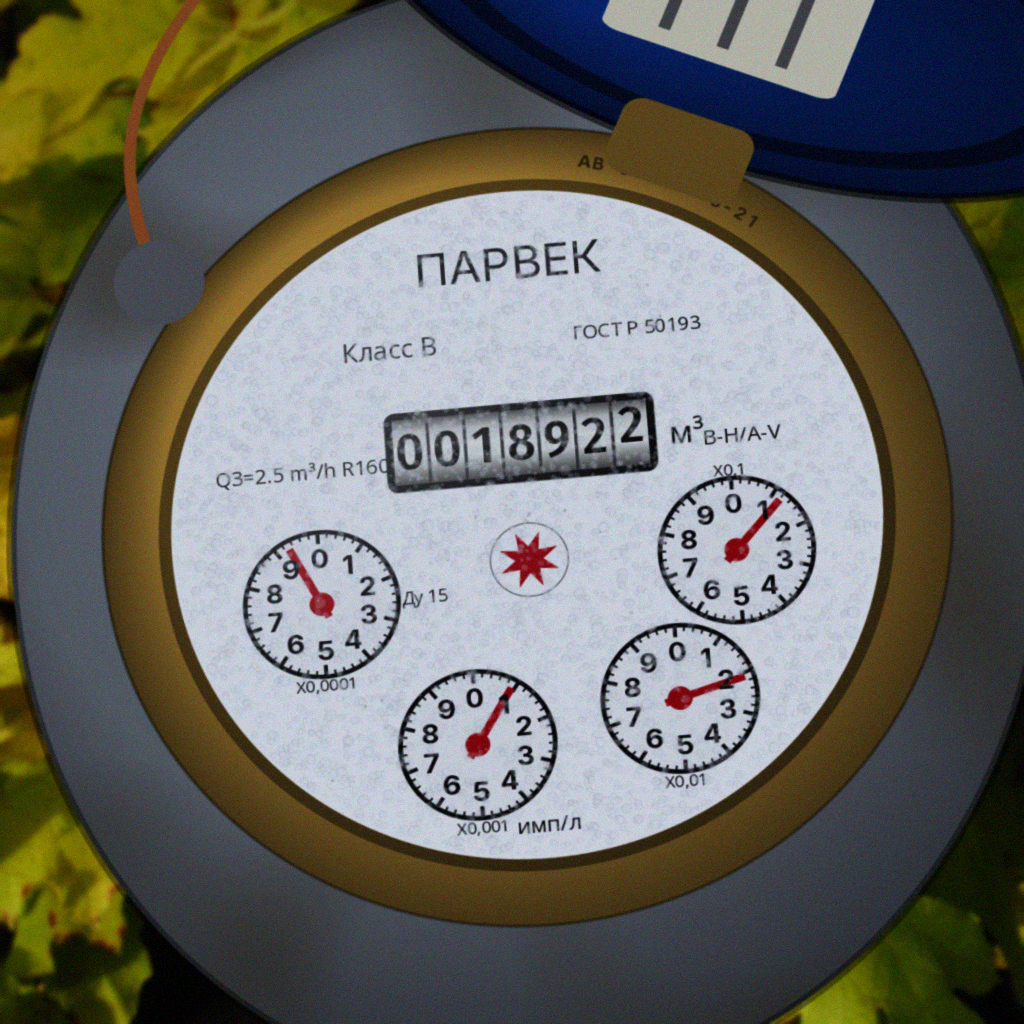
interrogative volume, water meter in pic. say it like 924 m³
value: 18922.1209 m³
